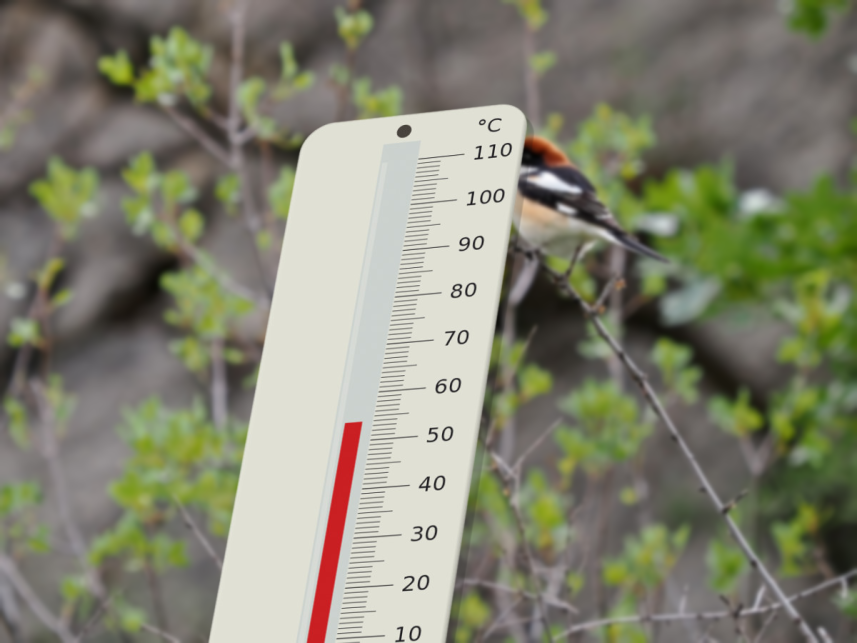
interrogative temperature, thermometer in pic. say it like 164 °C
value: 54 °C
